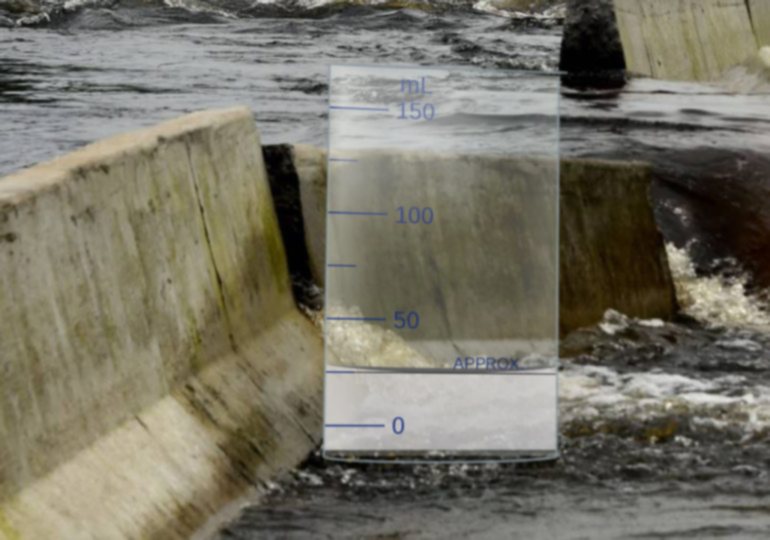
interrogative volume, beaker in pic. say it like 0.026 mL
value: 25 mL
